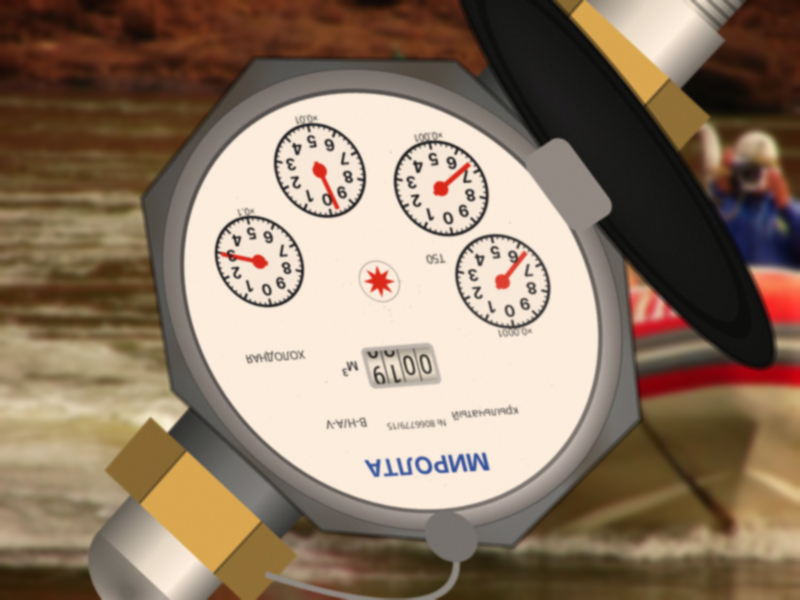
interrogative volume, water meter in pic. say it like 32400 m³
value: 19.2966 m³
